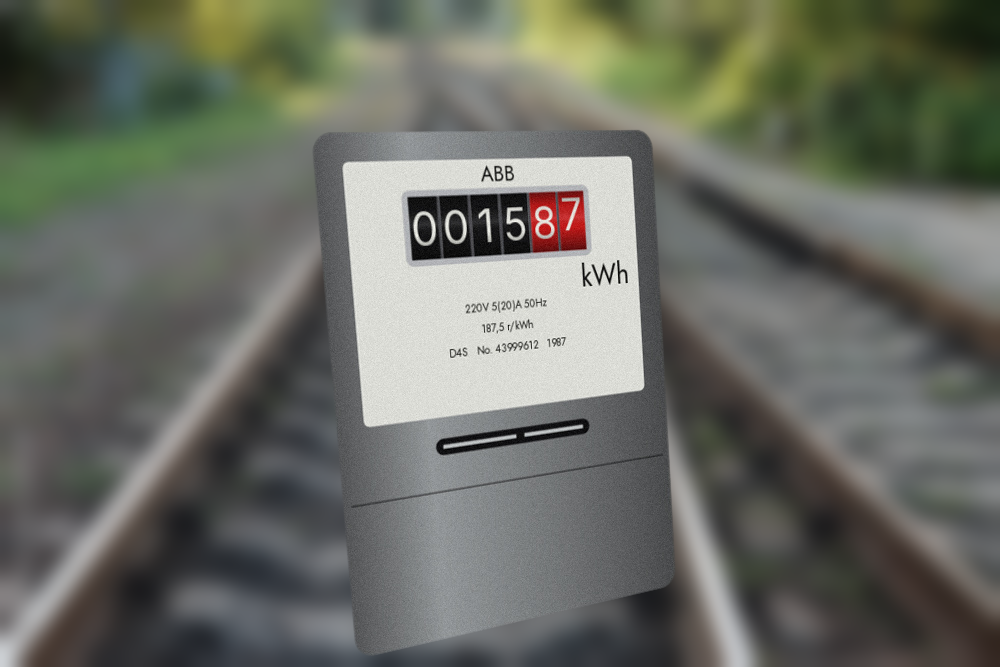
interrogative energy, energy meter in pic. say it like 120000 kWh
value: 15.87 kWh
